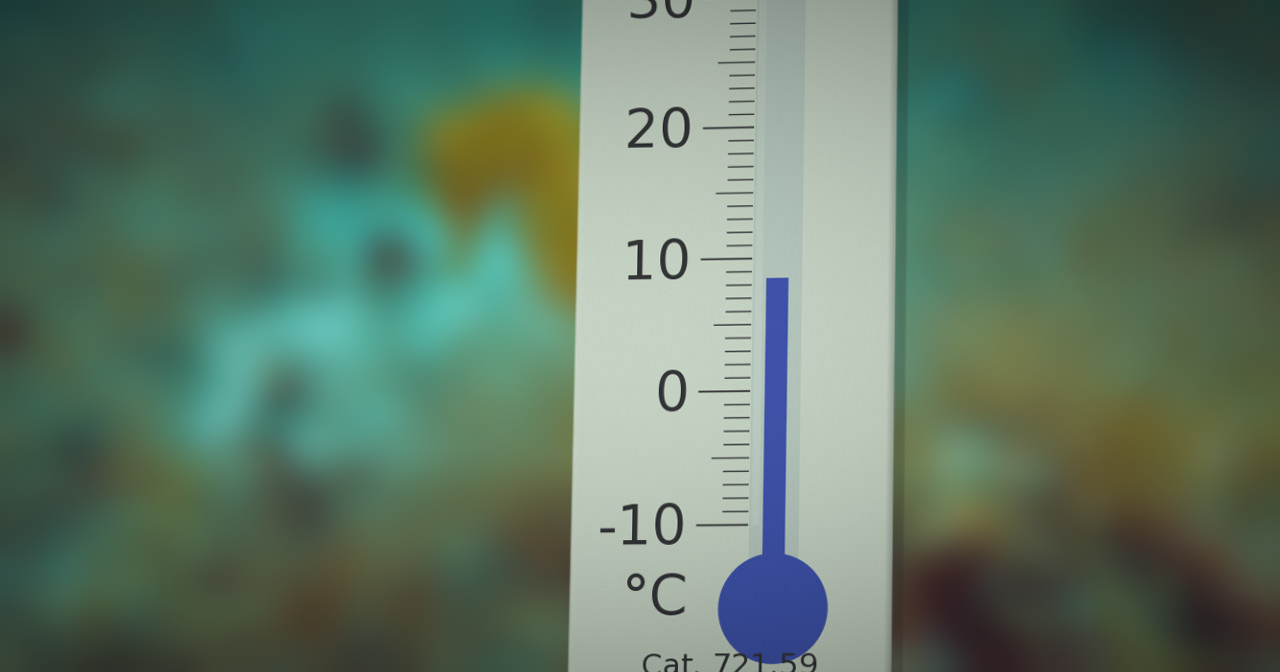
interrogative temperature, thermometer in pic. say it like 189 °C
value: 8.5 °C
